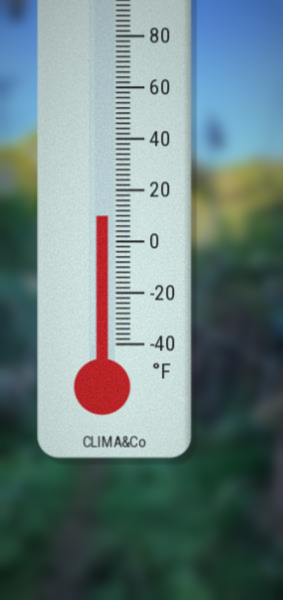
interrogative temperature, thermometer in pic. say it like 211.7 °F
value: 10 °F
